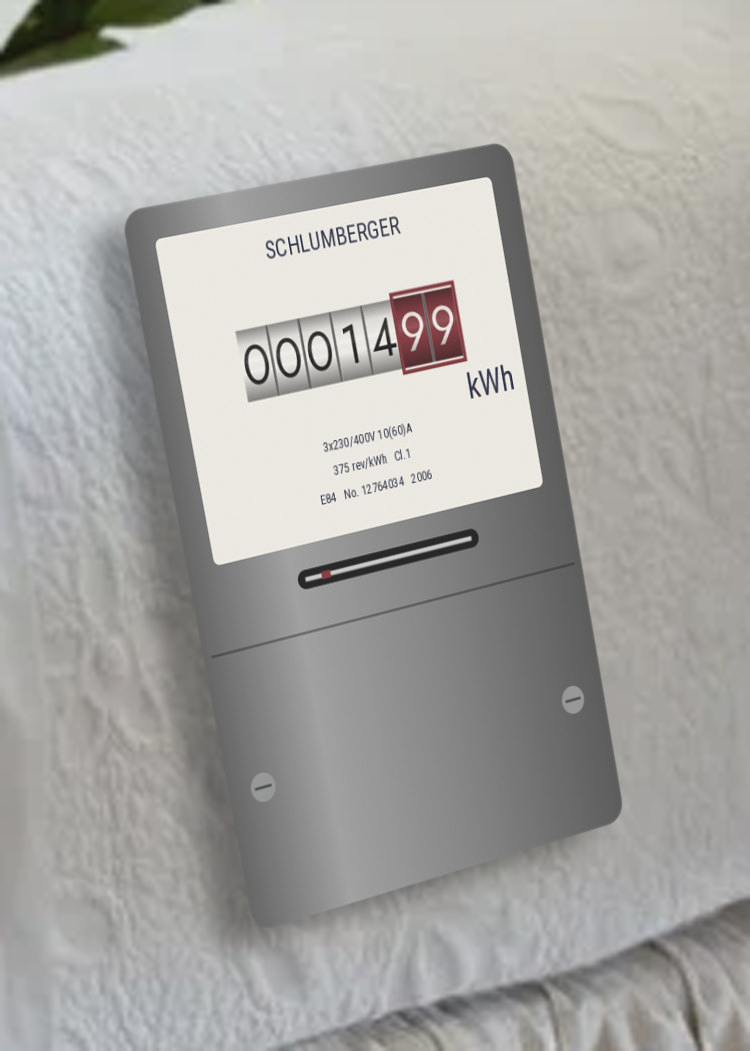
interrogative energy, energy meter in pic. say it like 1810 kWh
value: 14.99 kWh
